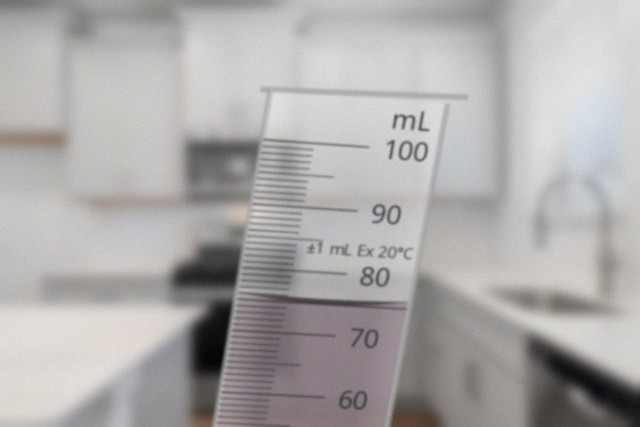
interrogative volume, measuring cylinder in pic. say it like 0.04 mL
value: 75 mL
